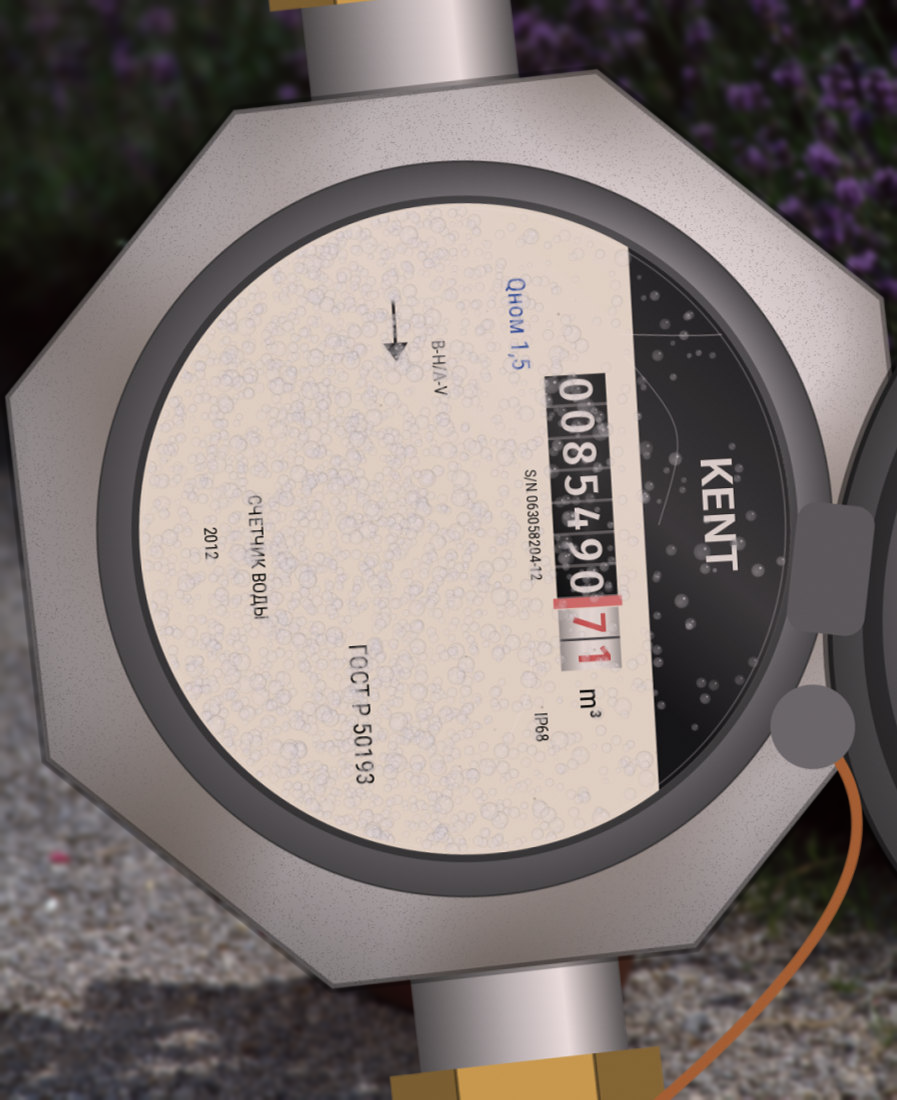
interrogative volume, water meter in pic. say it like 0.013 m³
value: 85490.71 m³
